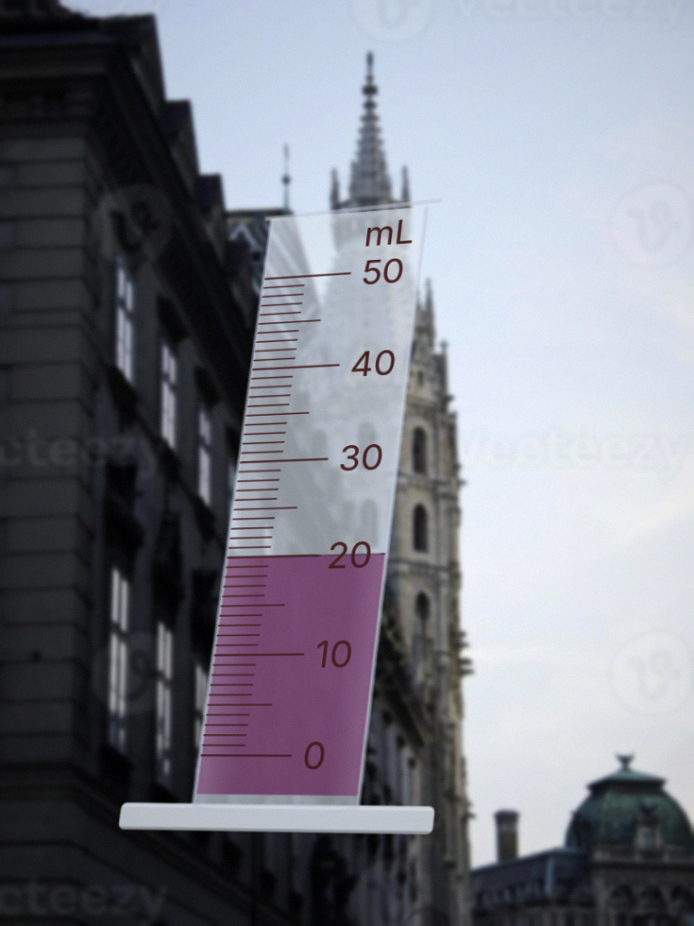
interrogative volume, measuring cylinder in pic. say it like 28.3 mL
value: 20 mL
